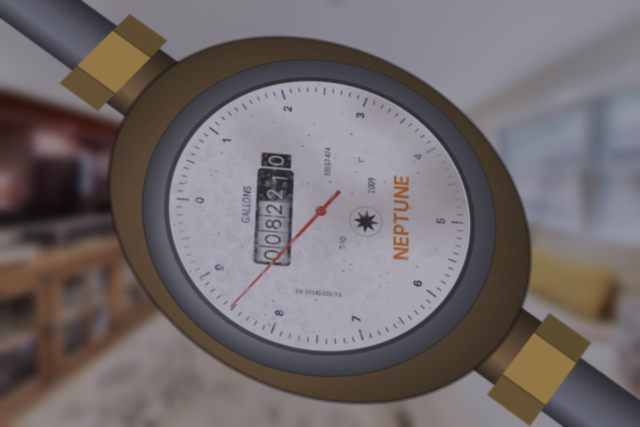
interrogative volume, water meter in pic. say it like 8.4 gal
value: 82208.5 gal
